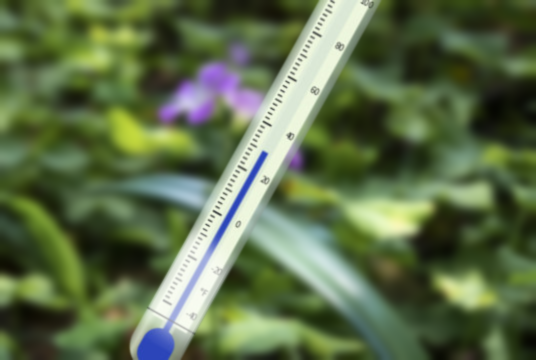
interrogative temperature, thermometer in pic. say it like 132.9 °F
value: 30 °F
